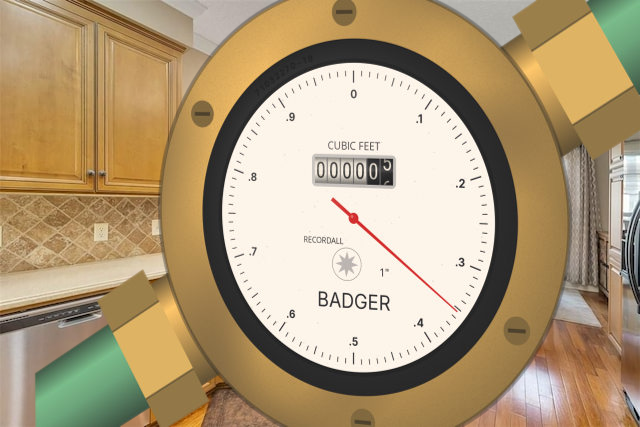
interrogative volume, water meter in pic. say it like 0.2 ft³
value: 5.35 ft³
